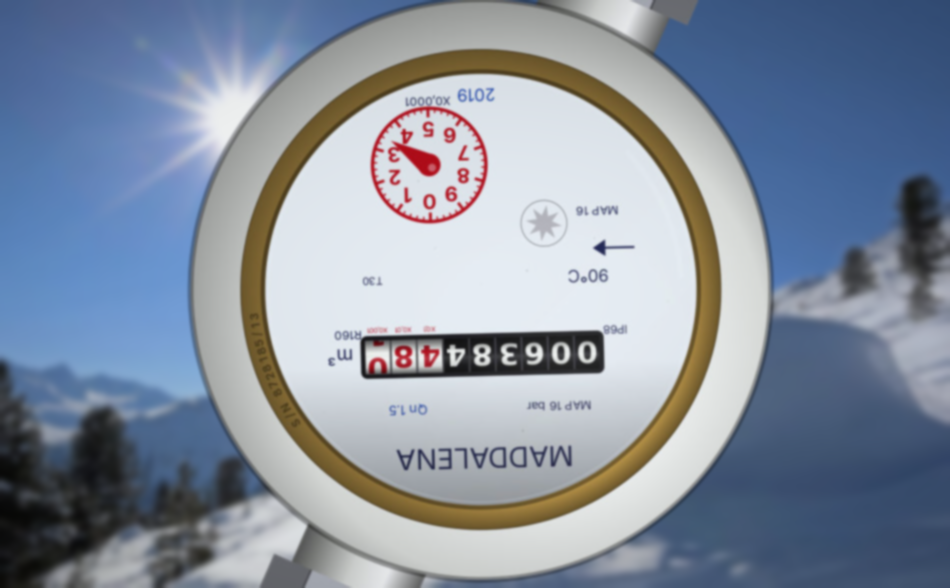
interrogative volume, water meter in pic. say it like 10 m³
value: 6384.4803 m³
